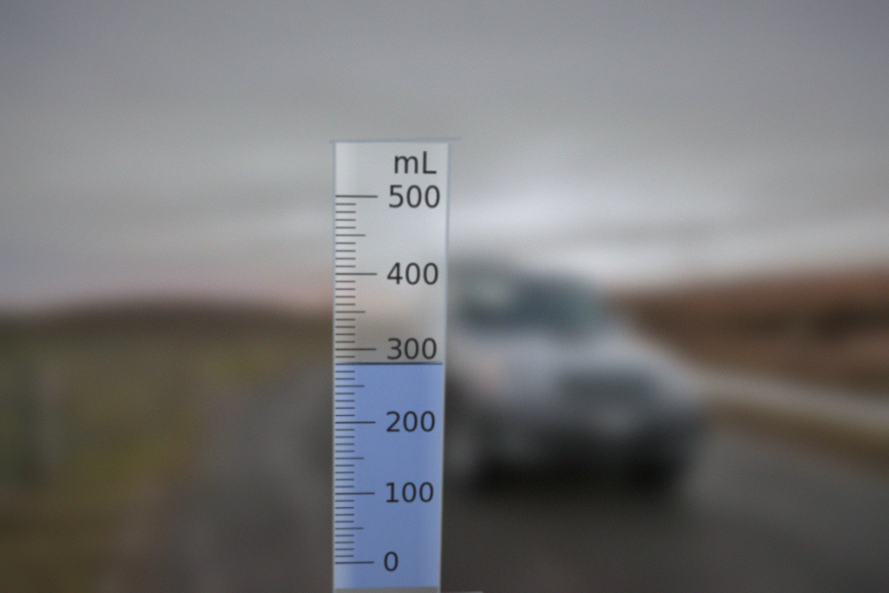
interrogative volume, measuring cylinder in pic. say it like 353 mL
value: 280 mL
